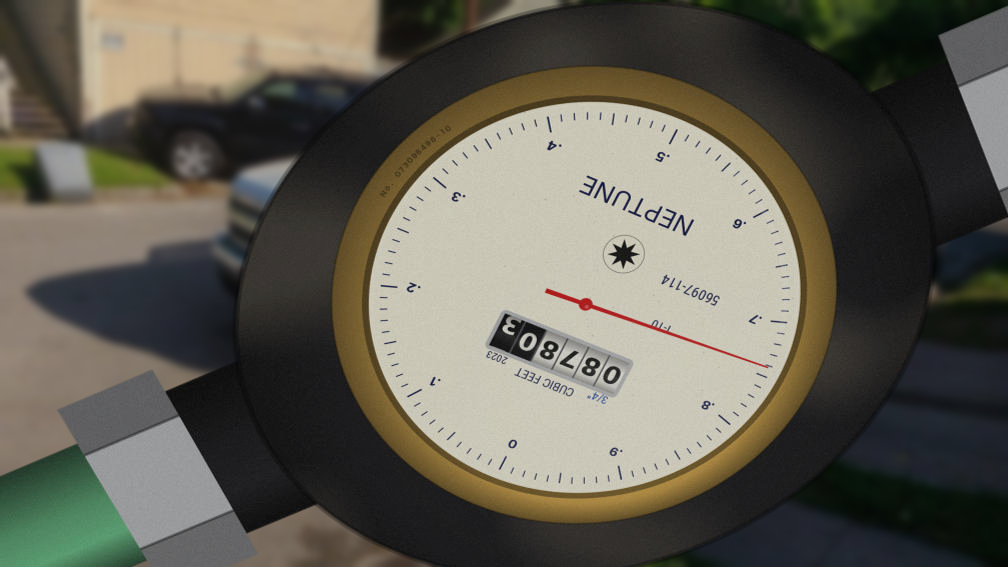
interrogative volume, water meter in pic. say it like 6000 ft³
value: 87802.74 ft³
